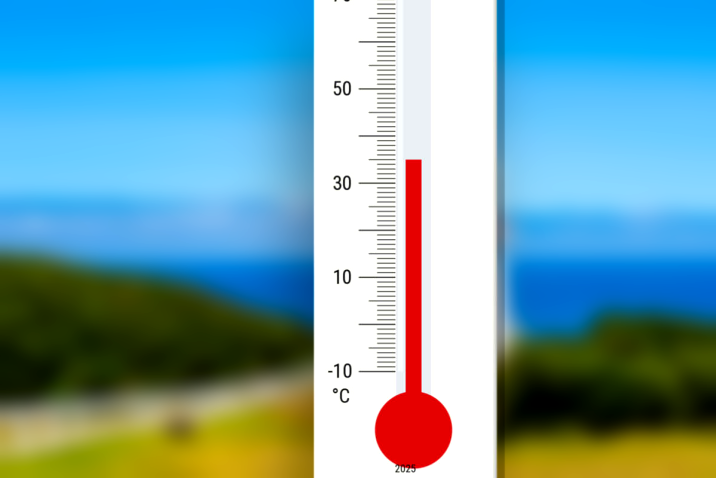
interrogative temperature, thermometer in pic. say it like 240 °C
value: 35 °C
